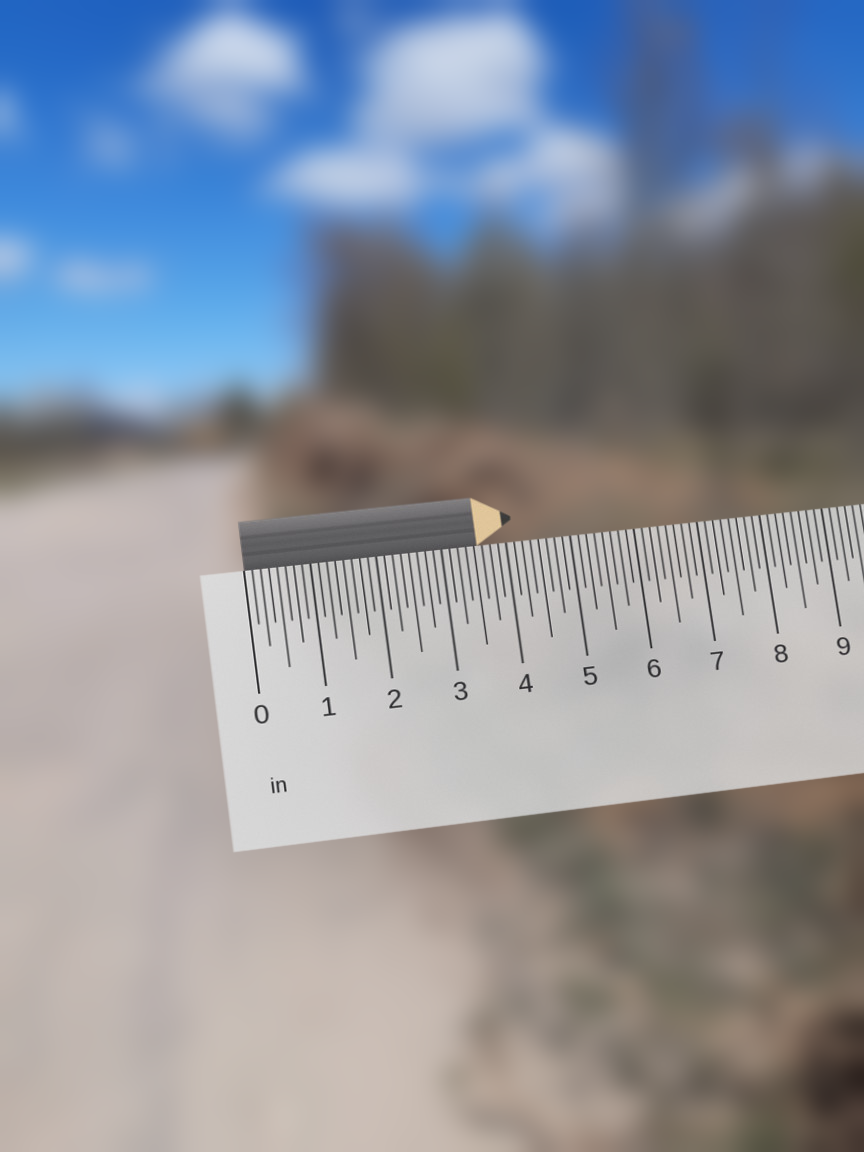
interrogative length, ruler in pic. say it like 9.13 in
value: 4.125 in
